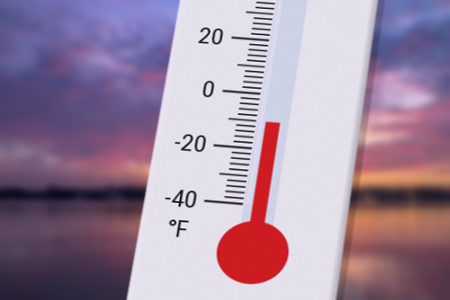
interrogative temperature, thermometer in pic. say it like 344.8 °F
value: -10 °F
